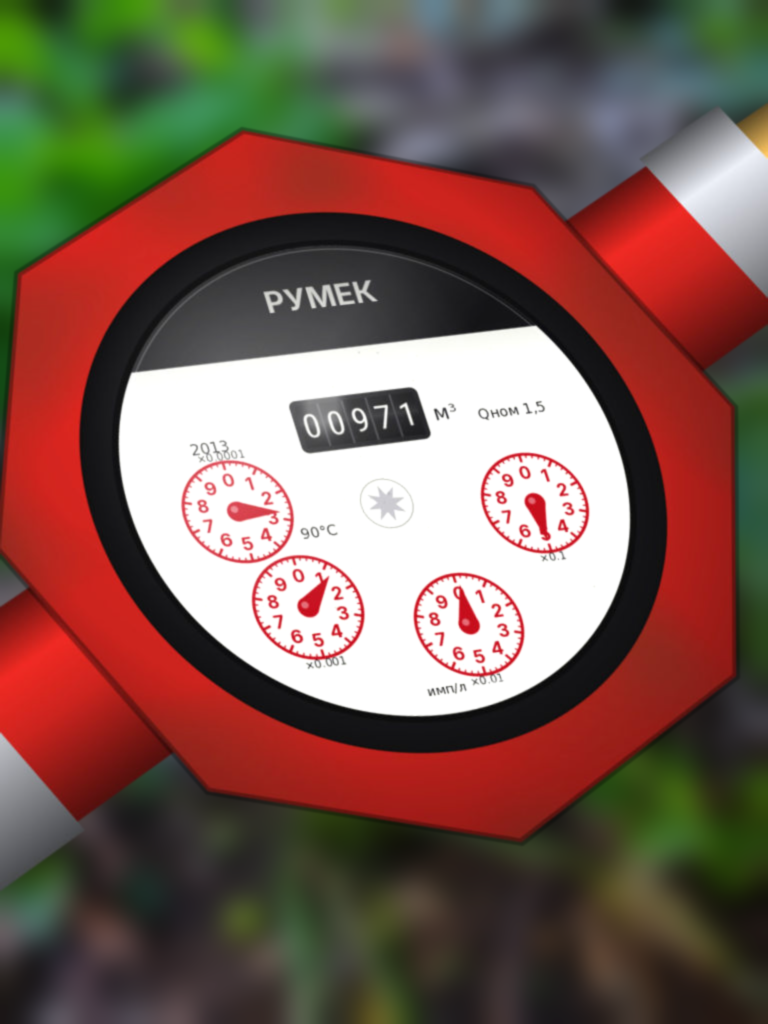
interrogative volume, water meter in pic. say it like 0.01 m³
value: 971.5012 m³
